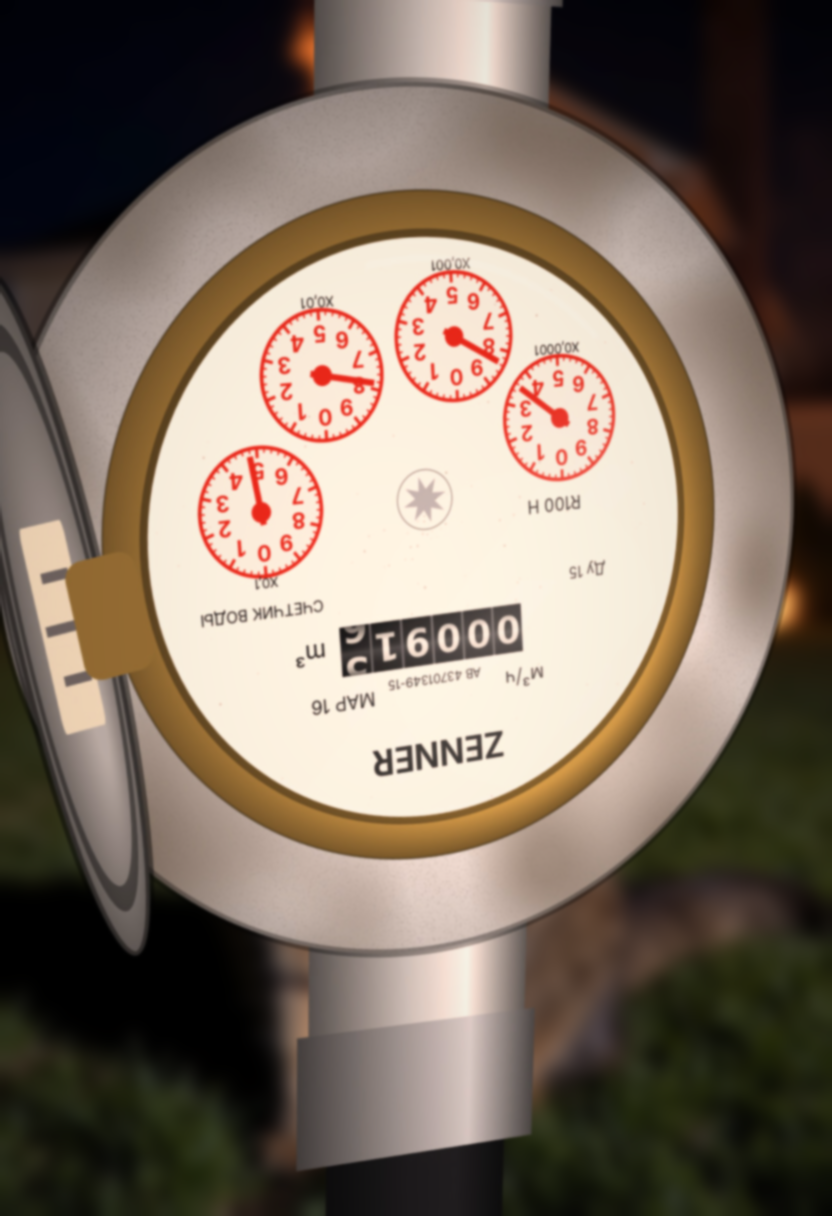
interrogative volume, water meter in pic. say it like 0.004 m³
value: 915.4783 m³
